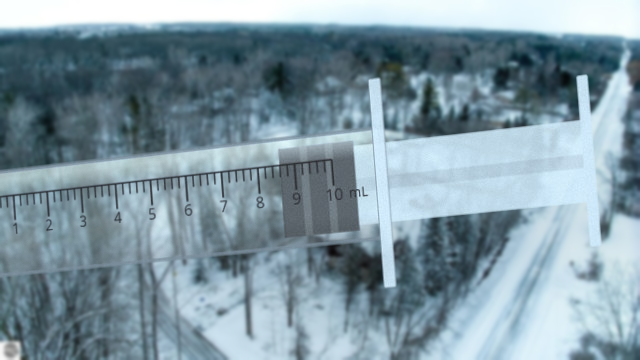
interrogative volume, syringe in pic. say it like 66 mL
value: 8.6 mL
